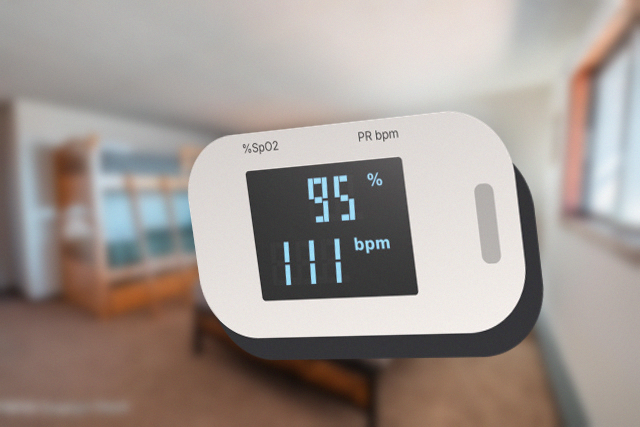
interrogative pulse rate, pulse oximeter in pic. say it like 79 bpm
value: 111 bpm
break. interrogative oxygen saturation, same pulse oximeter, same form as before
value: 95 %
